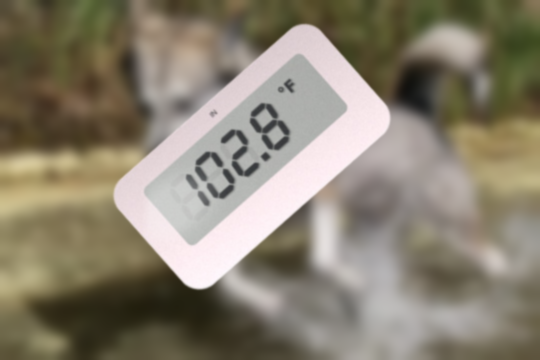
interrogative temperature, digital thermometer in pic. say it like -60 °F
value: 102.8 °F
